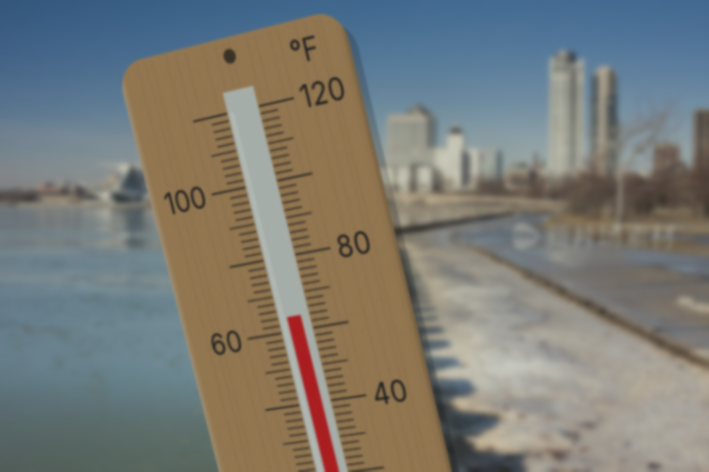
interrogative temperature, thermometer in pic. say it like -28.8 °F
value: 64 °F
